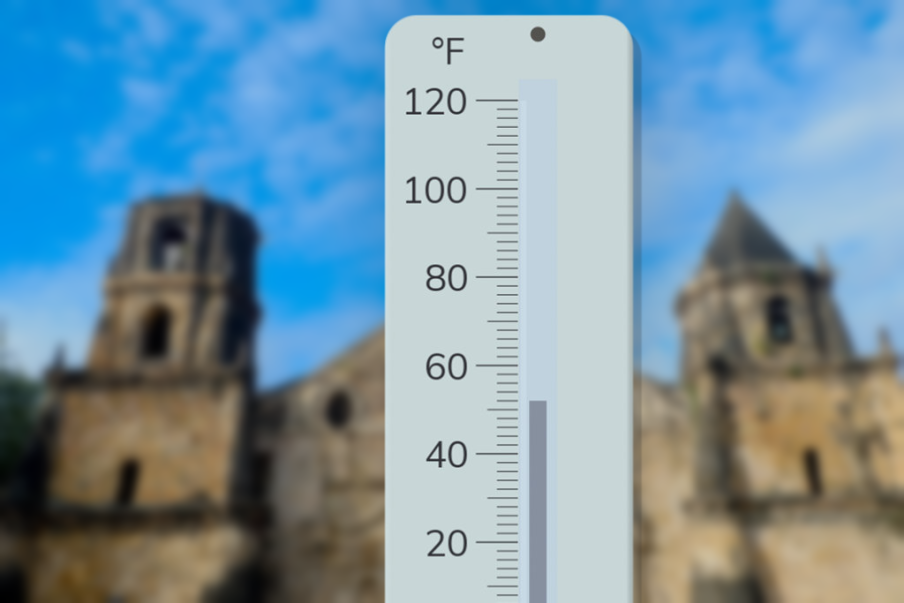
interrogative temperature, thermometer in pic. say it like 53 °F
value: 52 °F
